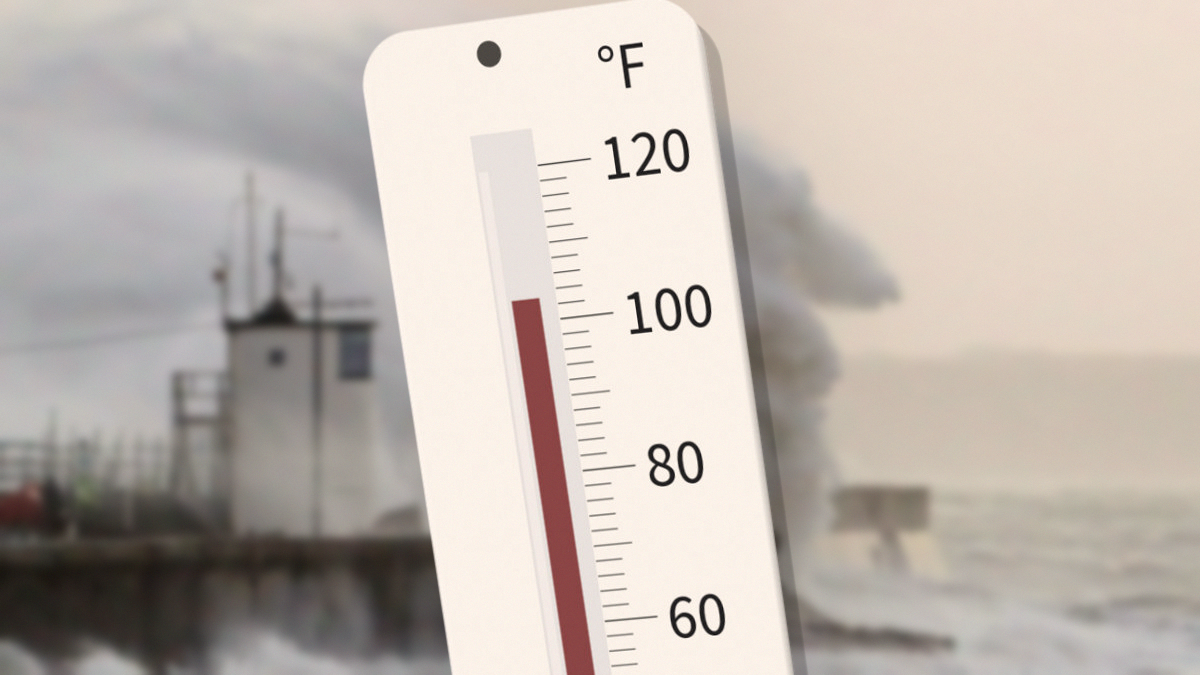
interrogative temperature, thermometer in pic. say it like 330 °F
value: 103 °F
